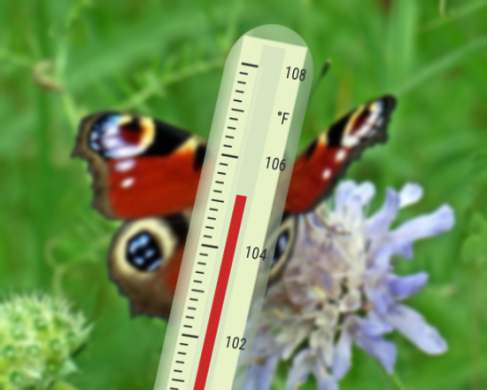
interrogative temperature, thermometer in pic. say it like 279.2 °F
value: 105.2 °F
